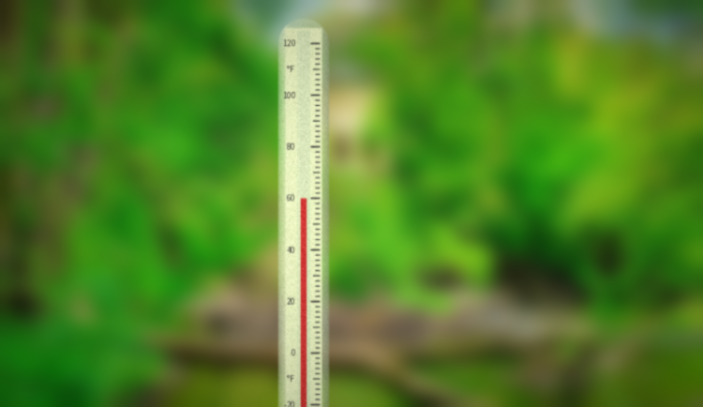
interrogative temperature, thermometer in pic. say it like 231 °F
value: 60 °F
